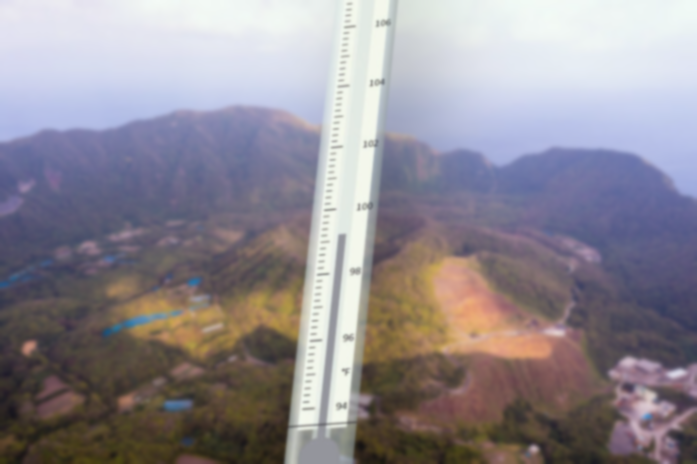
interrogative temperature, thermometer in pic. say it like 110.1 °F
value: 99.2 °F
